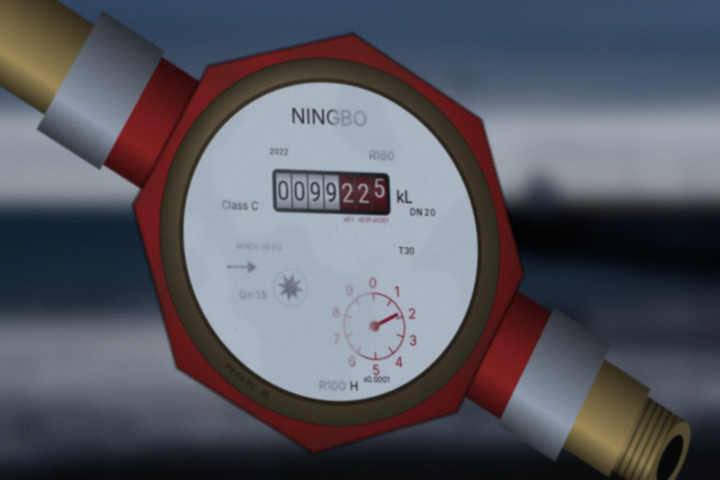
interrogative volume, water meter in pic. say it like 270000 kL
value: 99.2251 kL
